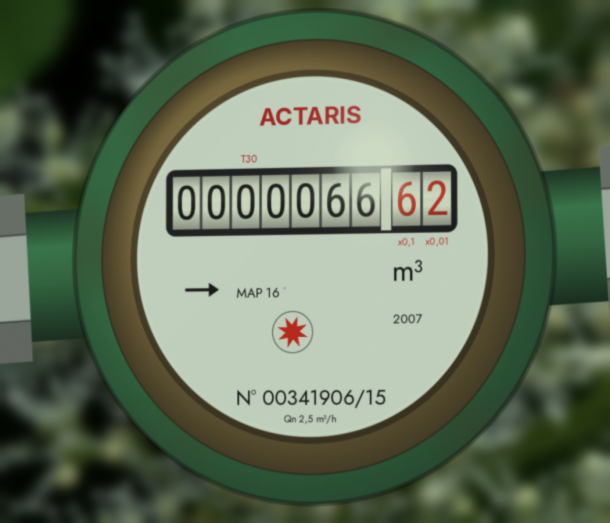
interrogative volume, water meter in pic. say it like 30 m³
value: 66.62 m³
